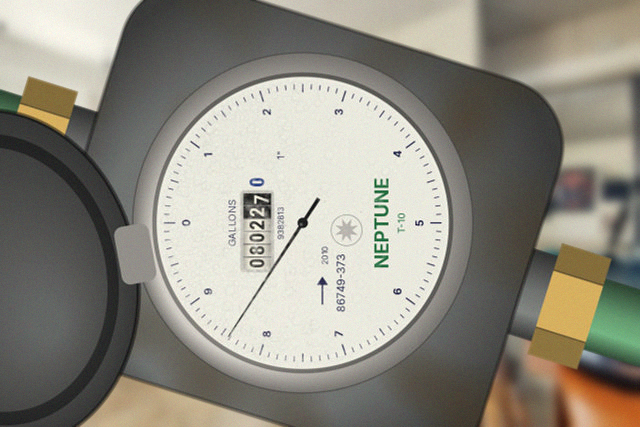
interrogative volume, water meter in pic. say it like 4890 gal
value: 802268.4 gal
